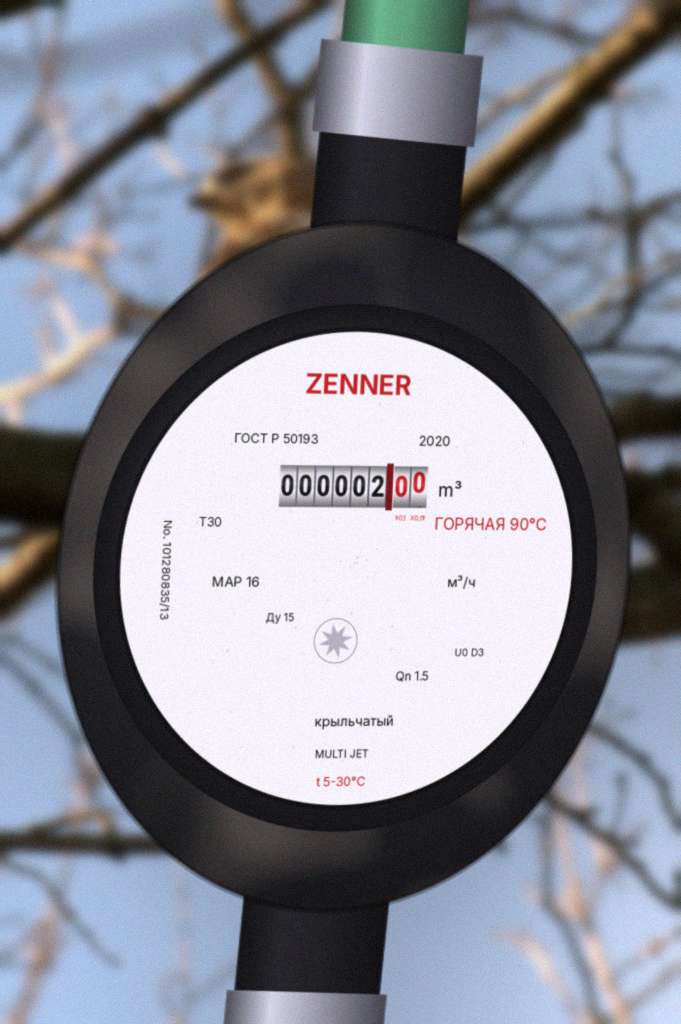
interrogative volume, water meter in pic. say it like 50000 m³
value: 2.00 m³
